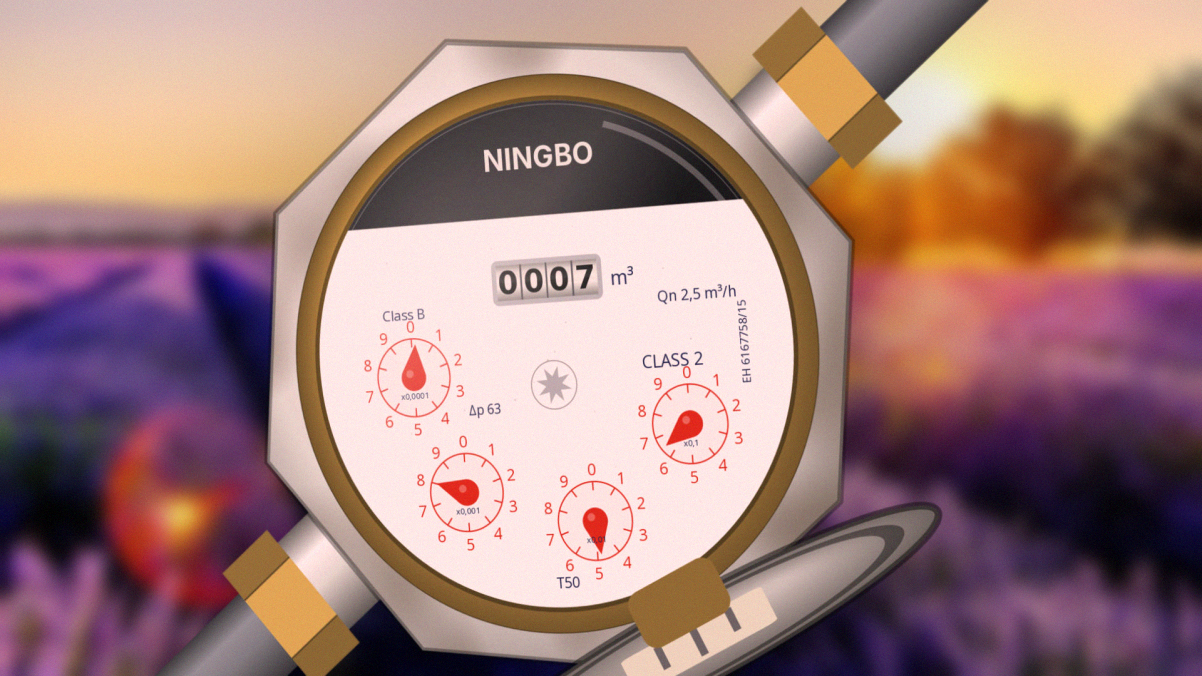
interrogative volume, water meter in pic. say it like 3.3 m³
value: 7.6480 m³
